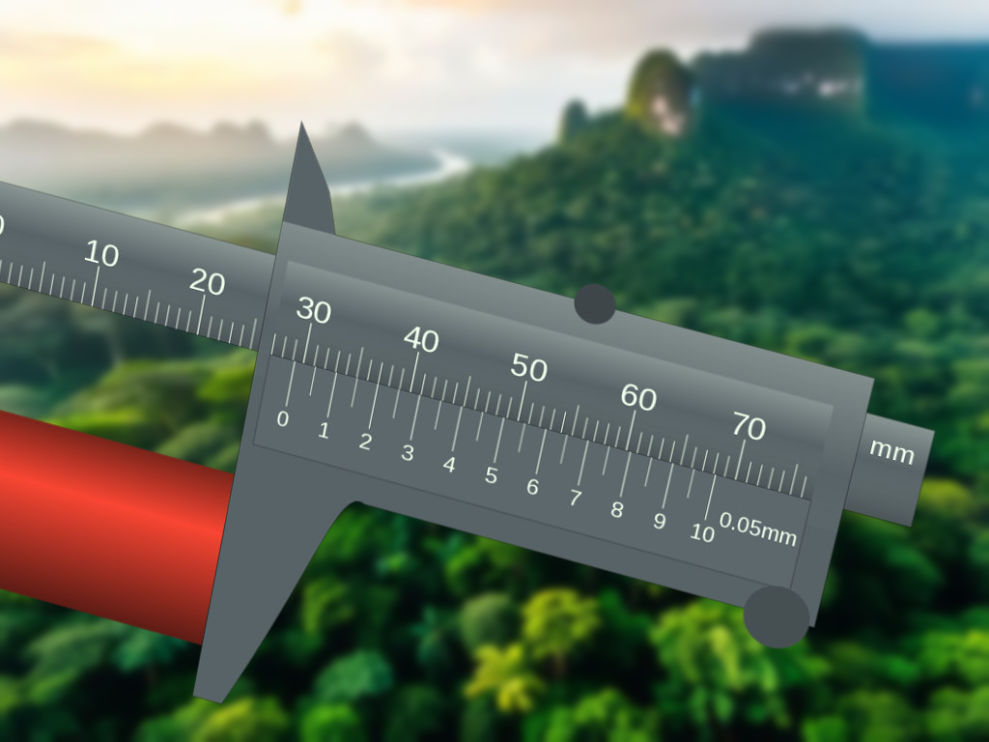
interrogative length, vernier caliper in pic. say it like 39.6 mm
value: 29.2 mm
